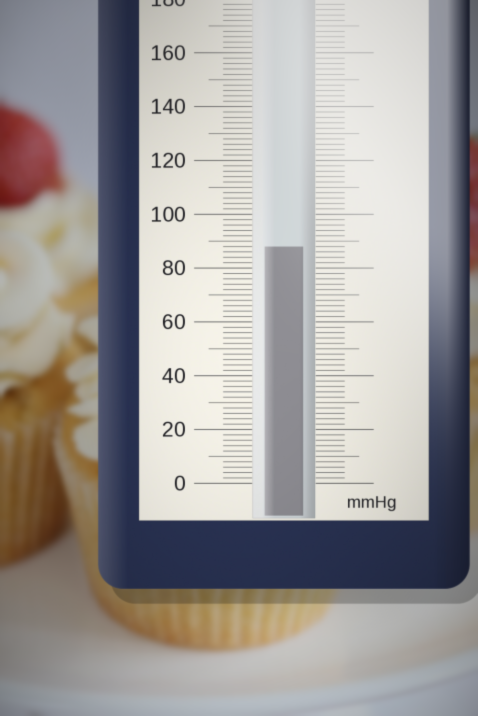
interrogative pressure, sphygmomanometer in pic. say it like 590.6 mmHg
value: 88 mmHg
